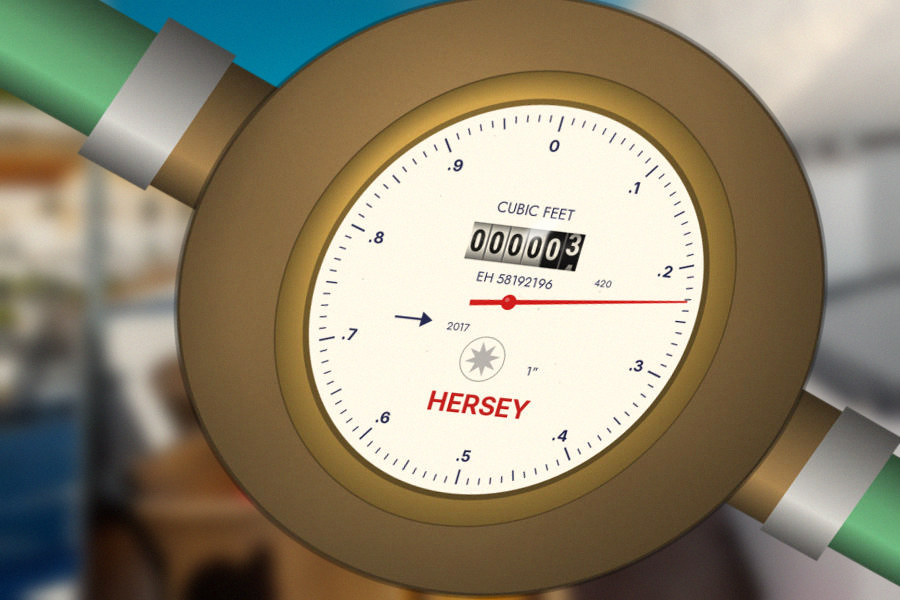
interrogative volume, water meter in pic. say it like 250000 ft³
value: 3.23 ft³
